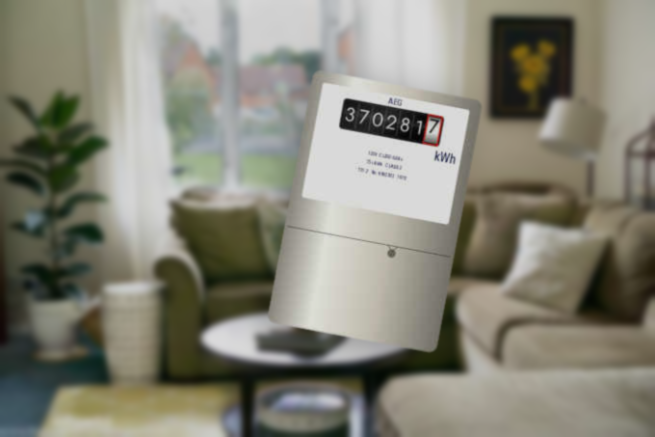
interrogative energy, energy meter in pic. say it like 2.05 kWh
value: 370281.7 kWh
